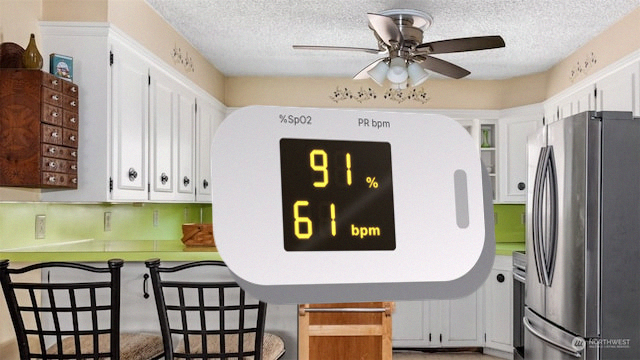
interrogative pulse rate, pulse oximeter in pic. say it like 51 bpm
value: 61 bpm
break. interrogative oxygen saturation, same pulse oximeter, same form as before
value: 91 %
